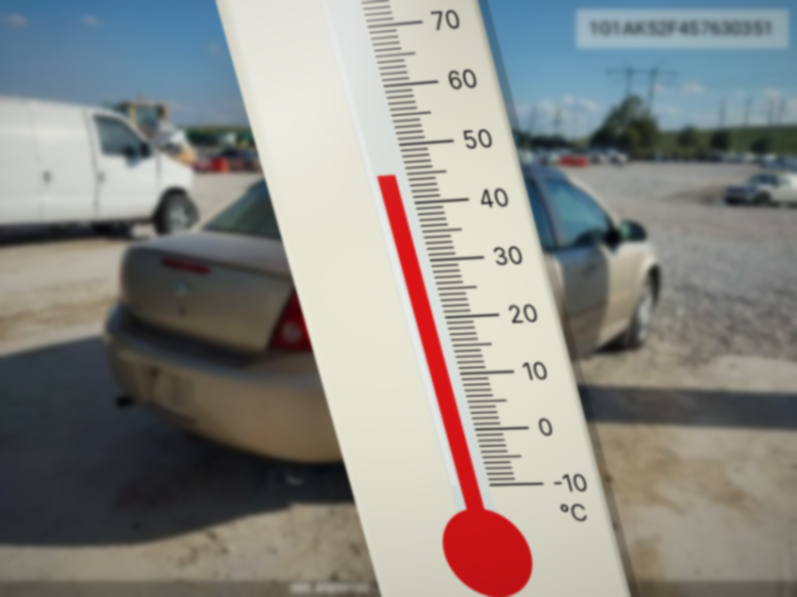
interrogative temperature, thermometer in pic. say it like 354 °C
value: 45 °C
